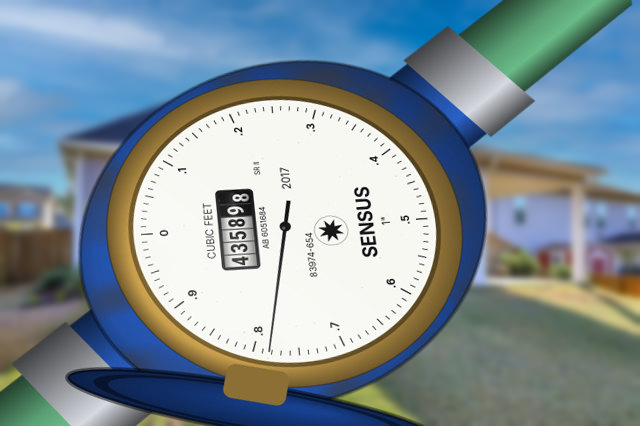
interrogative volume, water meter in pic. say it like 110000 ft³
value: 435897.78 ft³
